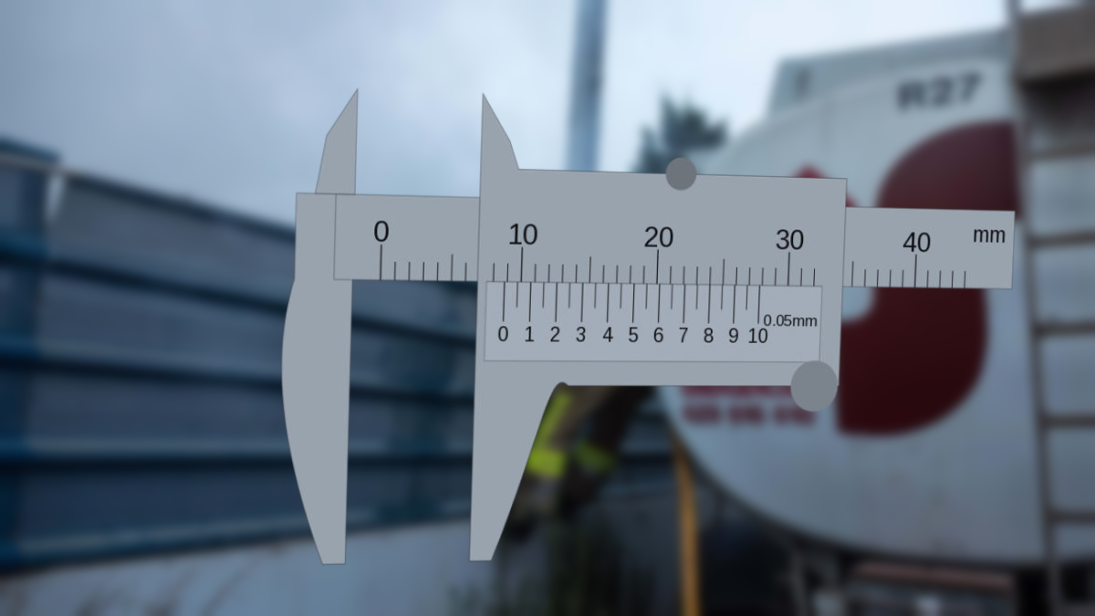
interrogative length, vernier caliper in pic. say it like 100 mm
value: 8.8 mm
